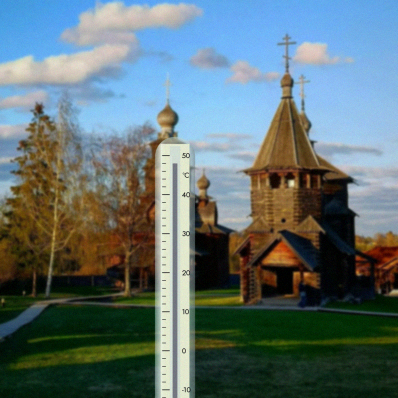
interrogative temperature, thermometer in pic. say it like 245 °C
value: 48 °C
